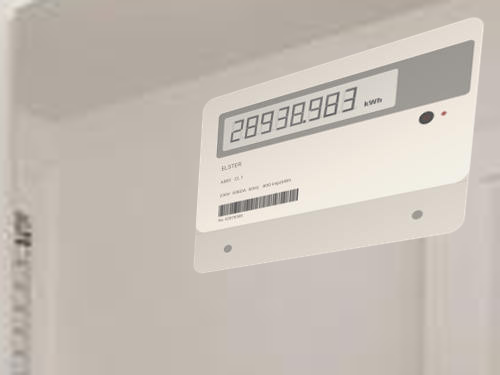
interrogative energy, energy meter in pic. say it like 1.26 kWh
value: 28938.983 kWh
